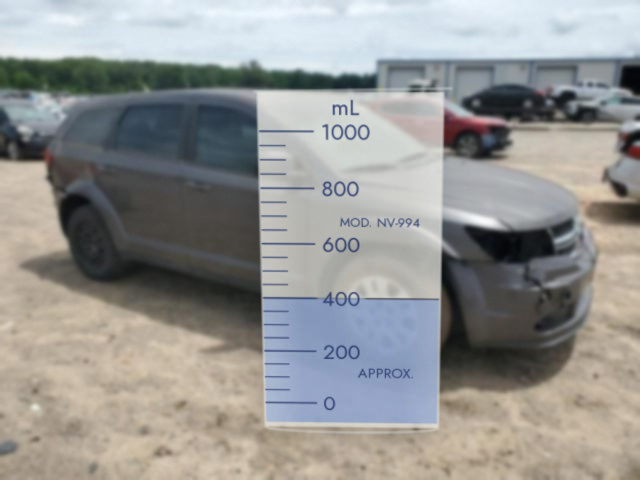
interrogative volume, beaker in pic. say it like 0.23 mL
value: 400 mL
